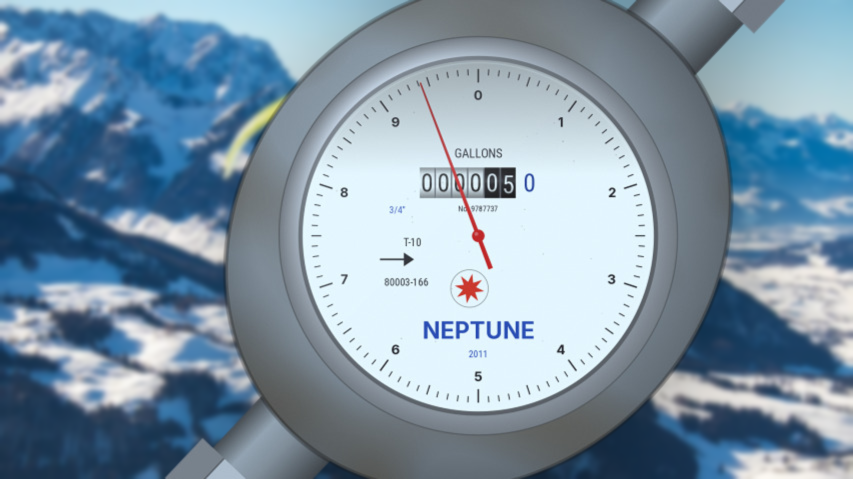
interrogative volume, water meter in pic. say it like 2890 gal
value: 49.4 gal
